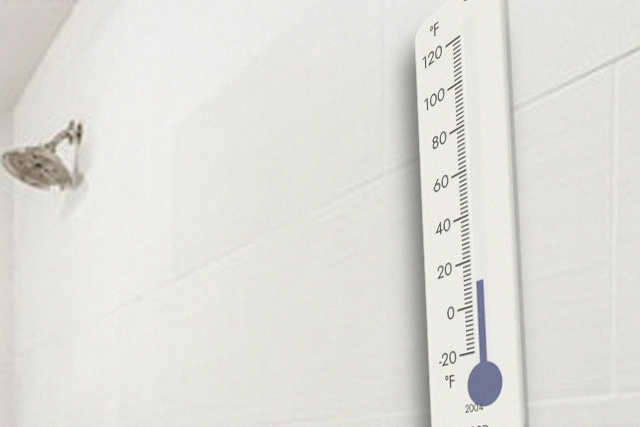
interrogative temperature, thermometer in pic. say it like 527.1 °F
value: 10 °F
